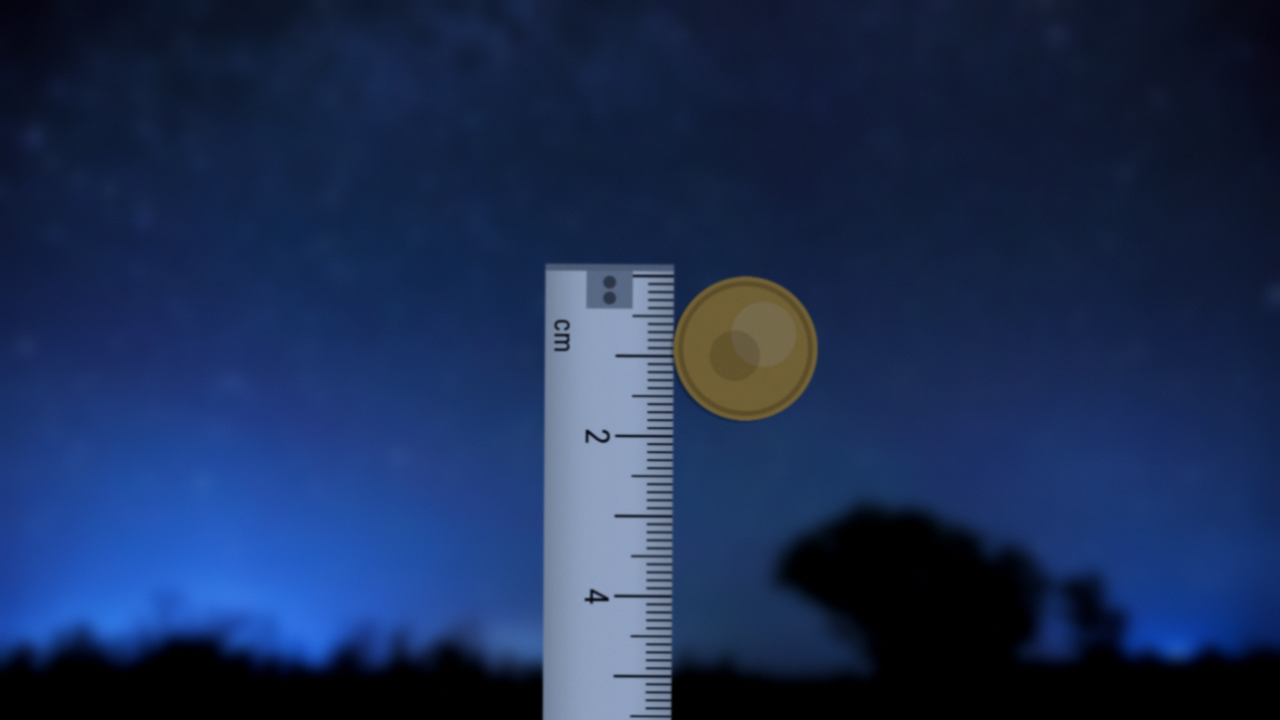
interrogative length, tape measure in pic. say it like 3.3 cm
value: 1.8 cm
